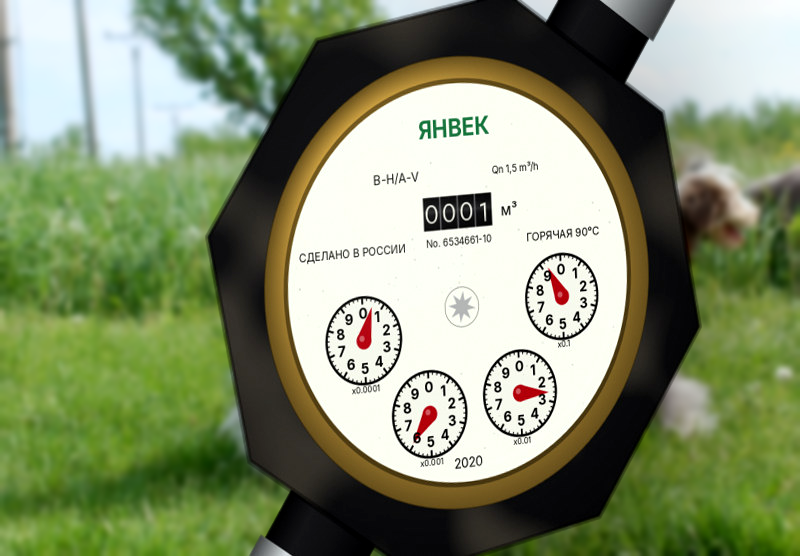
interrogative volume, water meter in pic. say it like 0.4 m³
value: 0.9260 m³
